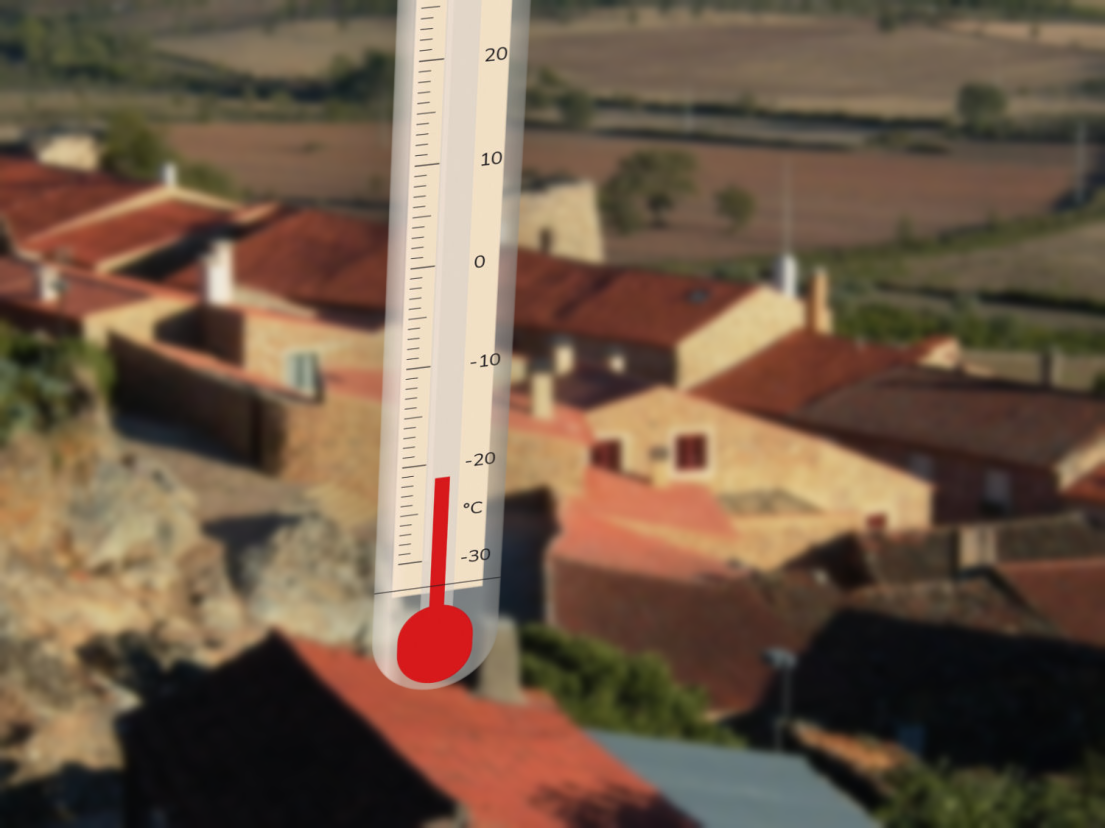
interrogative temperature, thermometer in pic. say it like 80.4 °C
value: -21.5 °C
